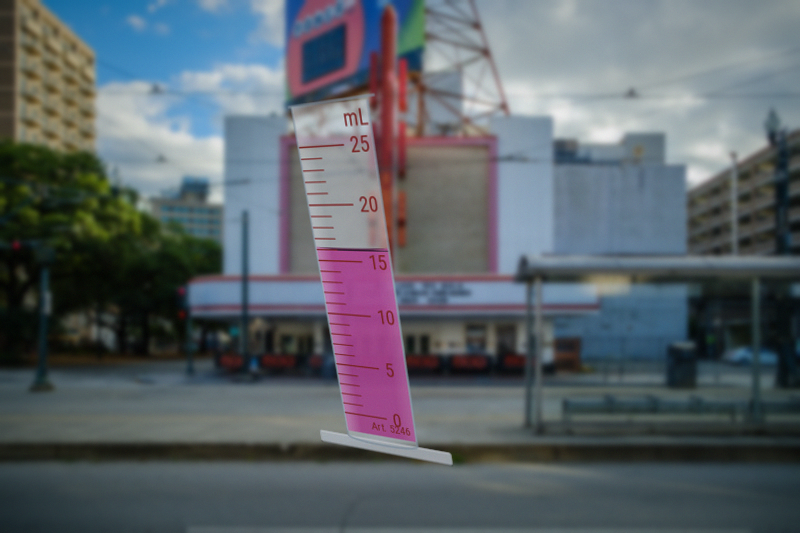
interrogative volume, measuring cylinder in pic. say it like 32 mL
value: 16 mL
